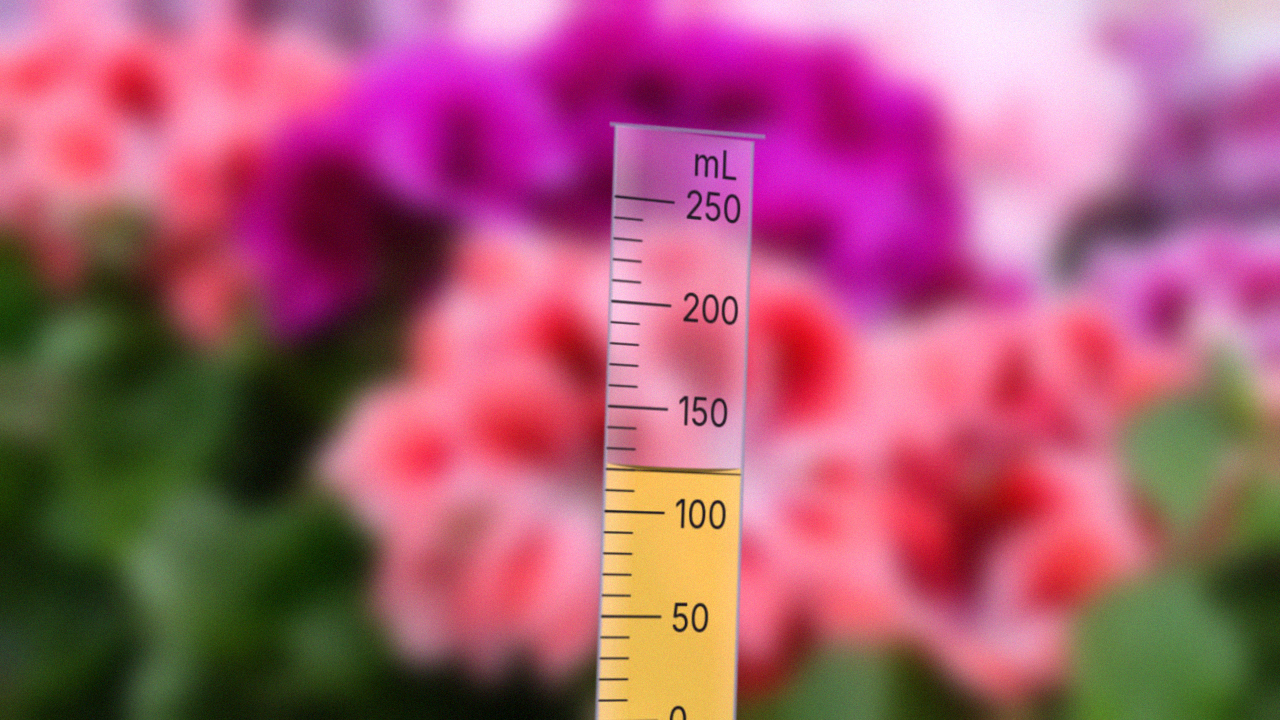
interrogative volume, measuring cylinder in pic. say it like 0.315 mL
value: 120 mL
